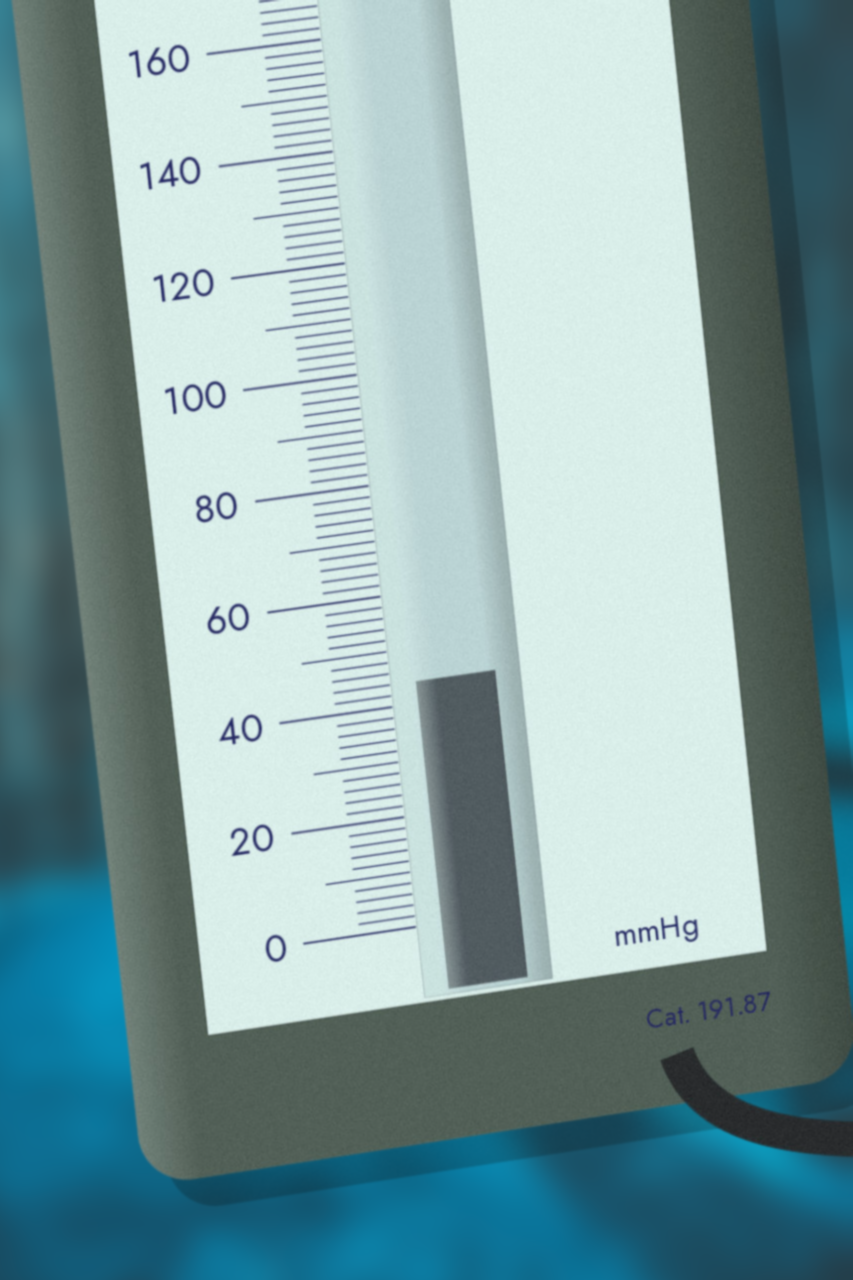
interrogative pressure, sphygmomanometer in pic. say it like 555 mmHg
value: 44 mmHg
